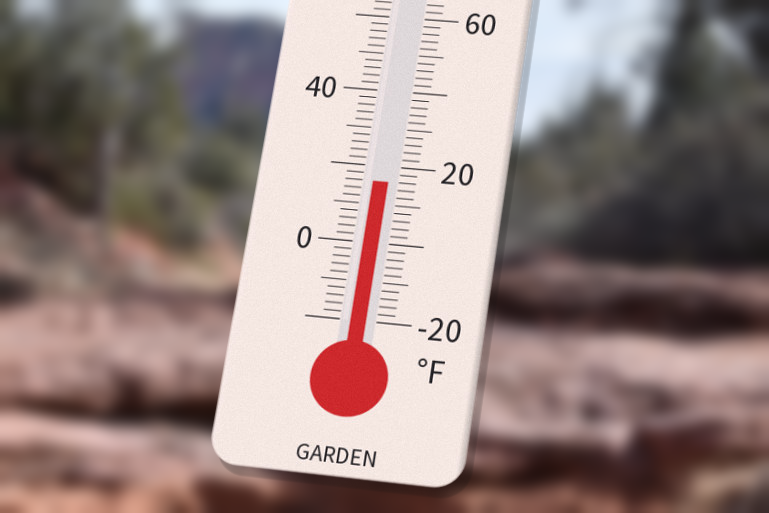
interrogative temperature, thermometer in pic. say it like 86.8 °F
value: 16 °F
